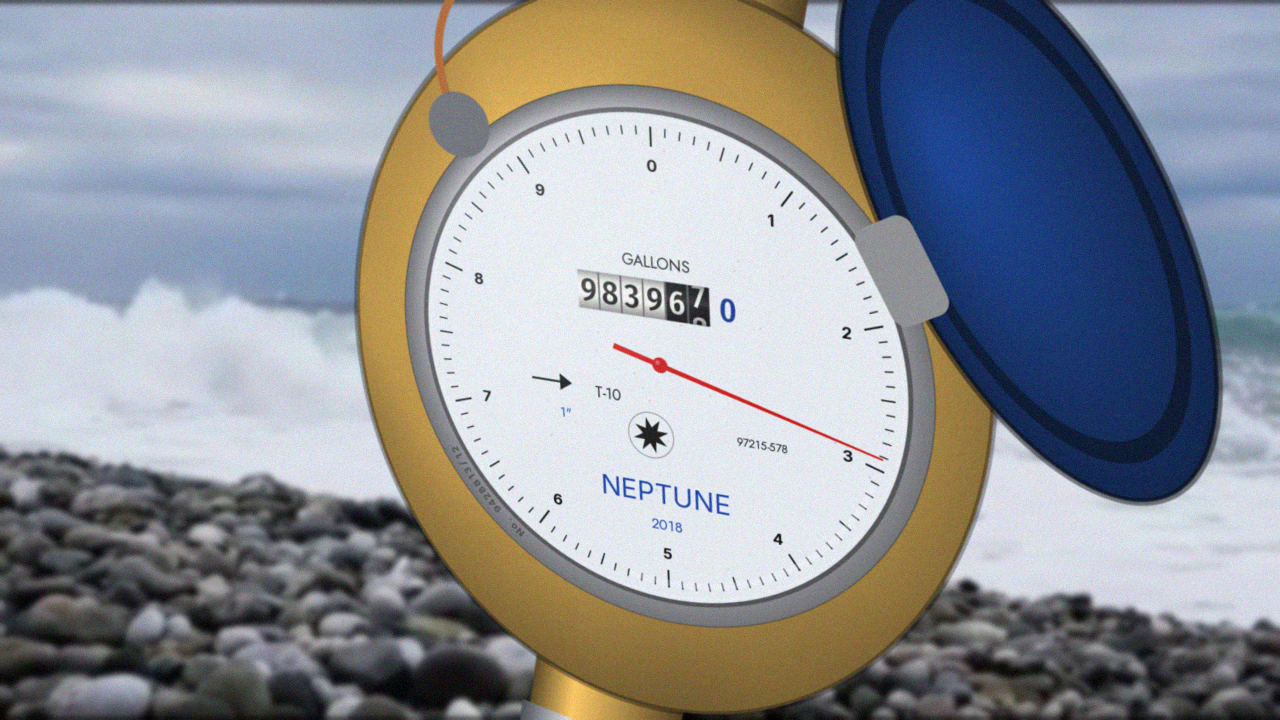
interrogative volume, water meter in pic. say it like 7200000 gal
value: 9839672.9 gal
